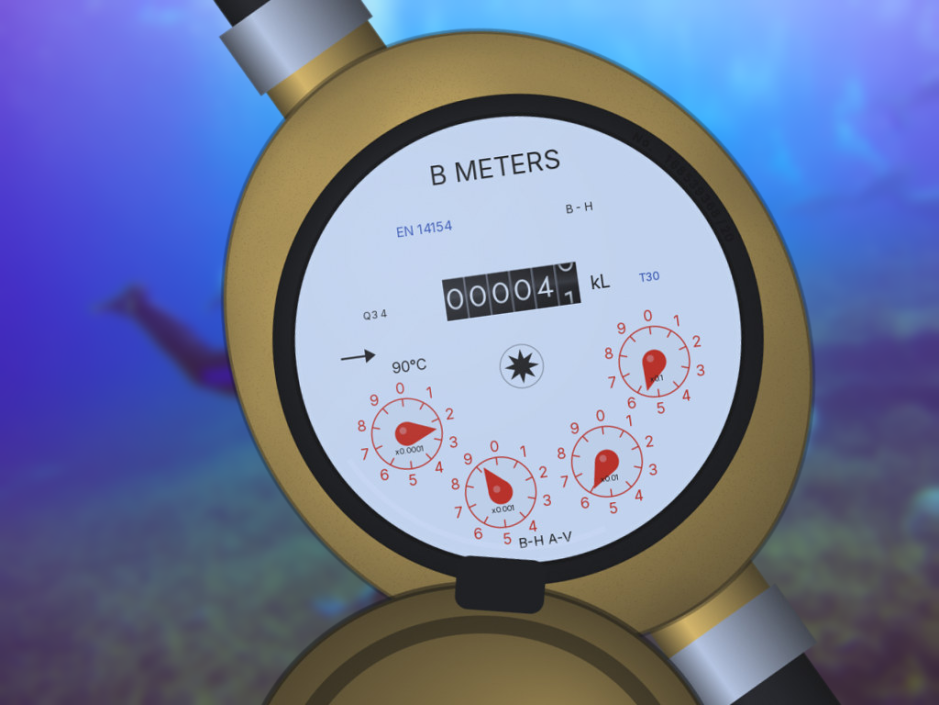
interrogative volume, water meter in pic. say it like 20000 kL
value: 40.5592 kL
